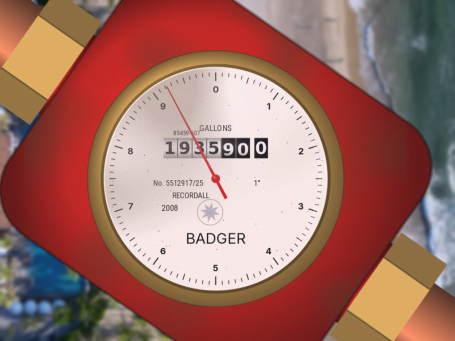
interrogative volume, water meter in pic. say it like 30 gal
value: 1935899.2 gal
